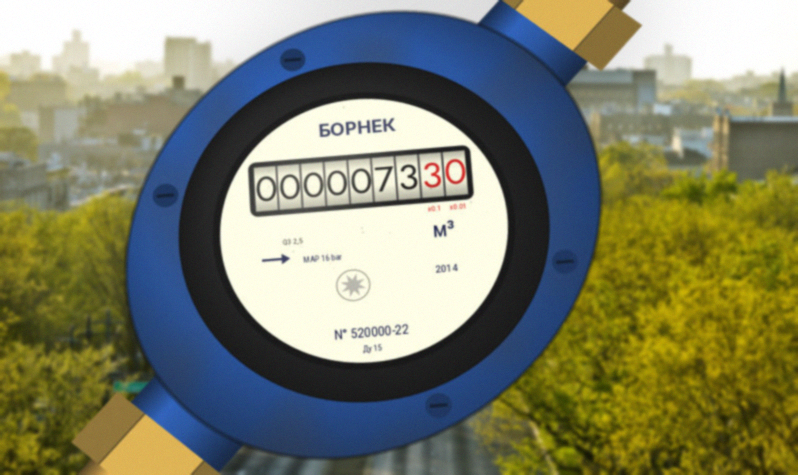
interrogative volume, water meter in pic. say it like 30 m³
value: 73.30 m³
